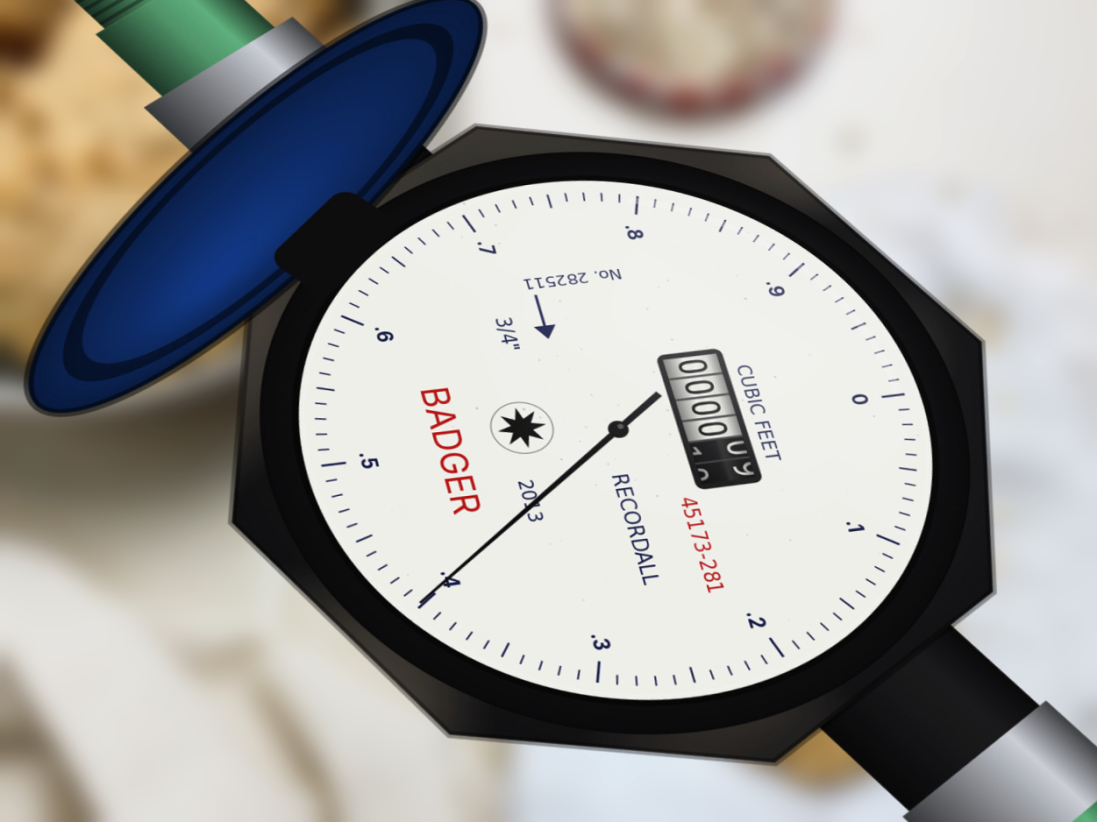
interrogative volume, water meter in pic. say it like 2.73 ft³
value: 9.40 ft³
